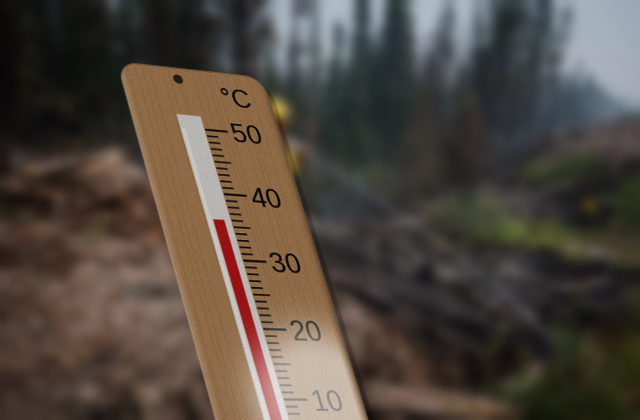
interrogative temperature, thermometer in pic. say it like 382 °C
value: 36 °C
